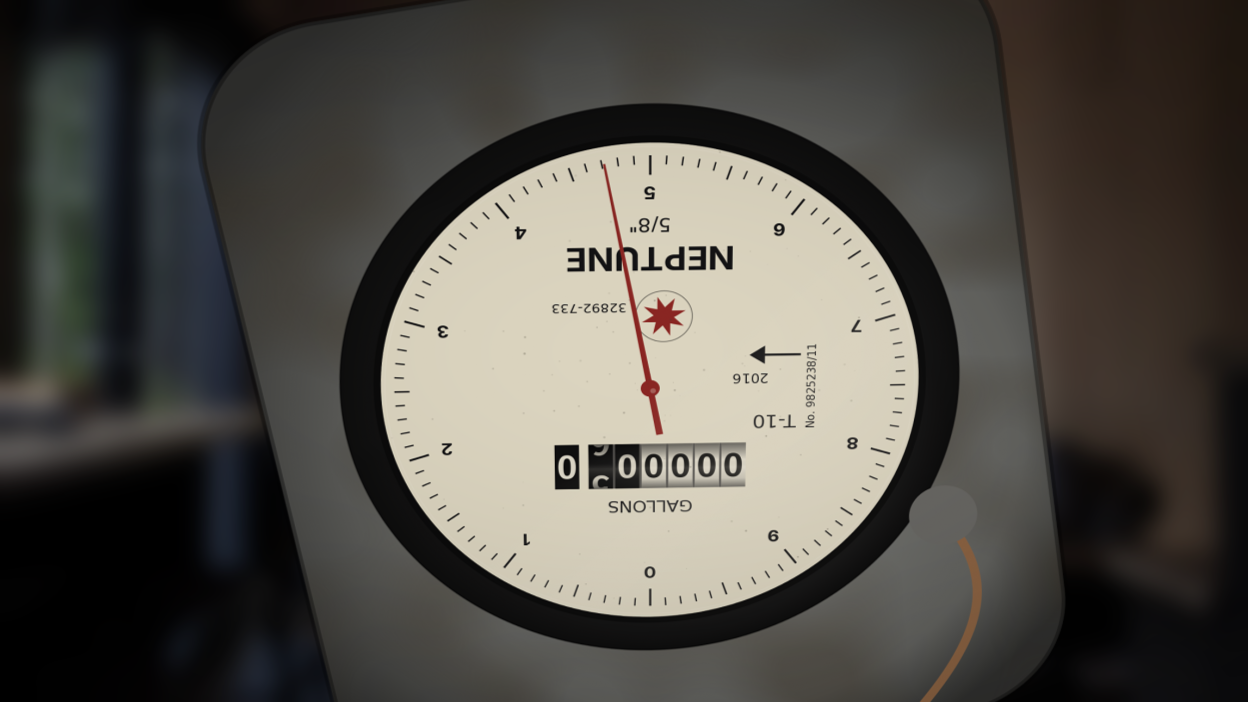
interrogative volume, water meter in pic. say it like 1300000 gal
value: 54.7 gal
